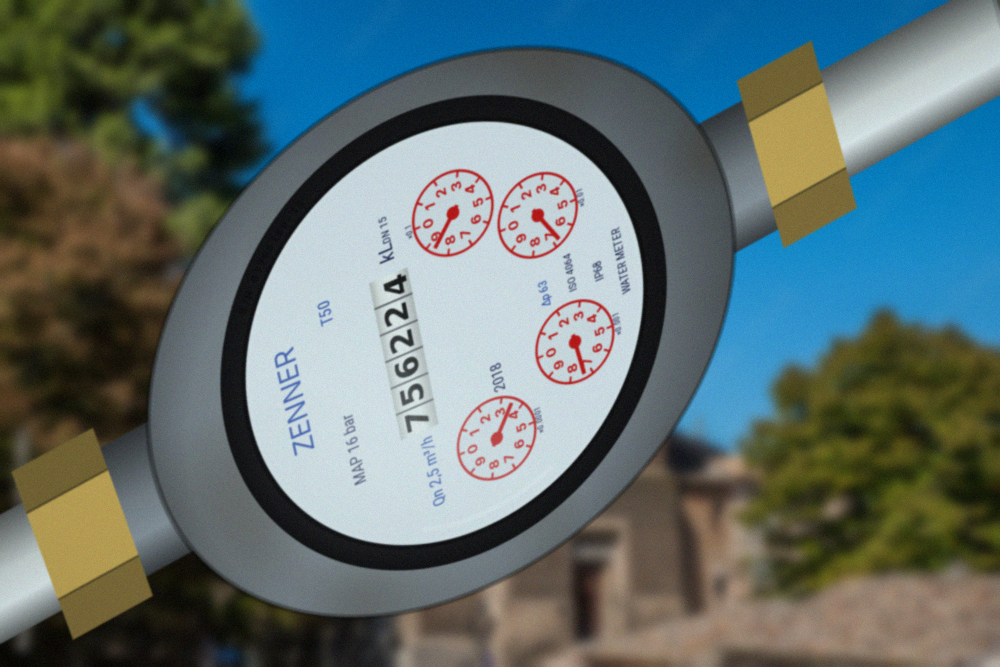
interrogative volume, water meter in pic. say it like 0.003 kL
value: 756223.8673 kL
